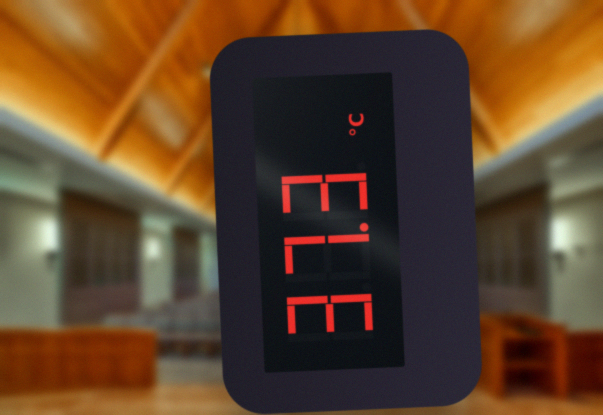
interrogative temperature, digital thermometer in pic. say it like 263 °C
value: 37.3 °C
